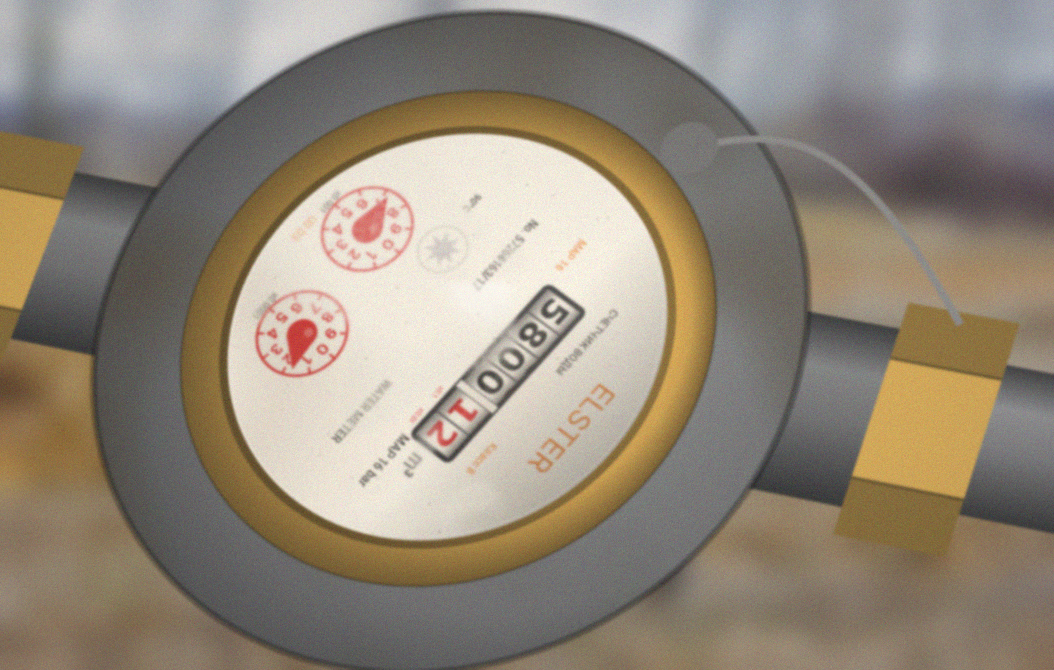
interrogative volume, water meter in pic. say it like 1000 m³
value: 5800.1271 m³
